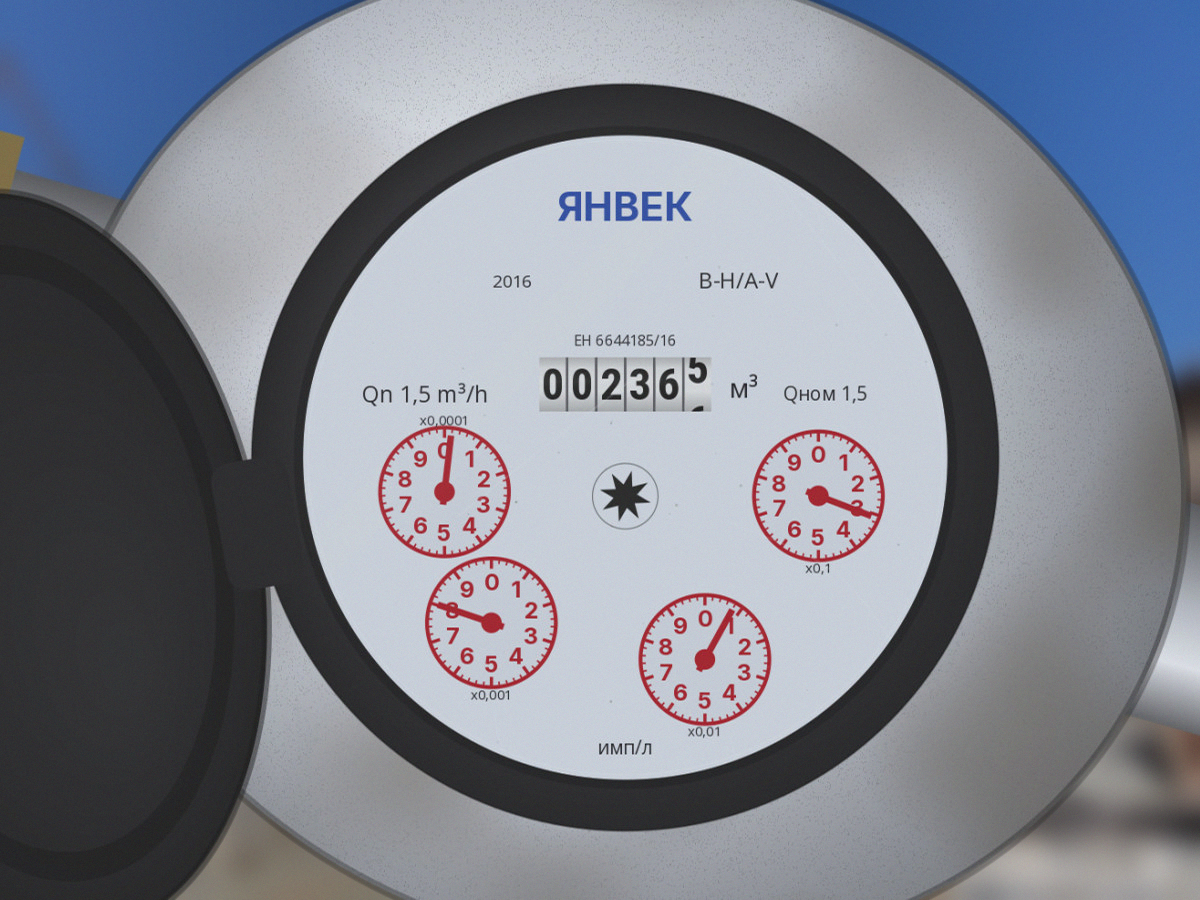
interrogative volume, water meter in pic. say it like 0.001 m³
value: 2365.3080 m³
